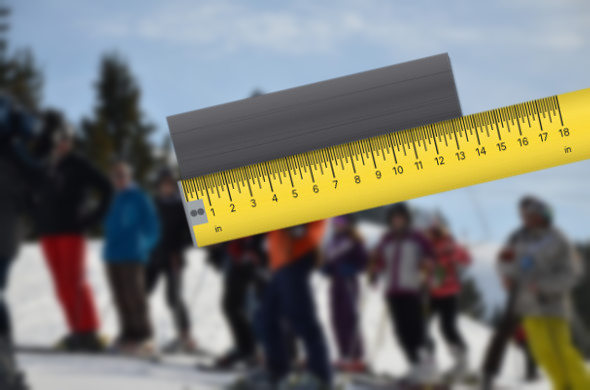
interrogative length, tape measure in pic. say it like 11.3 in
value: 13.5 in
